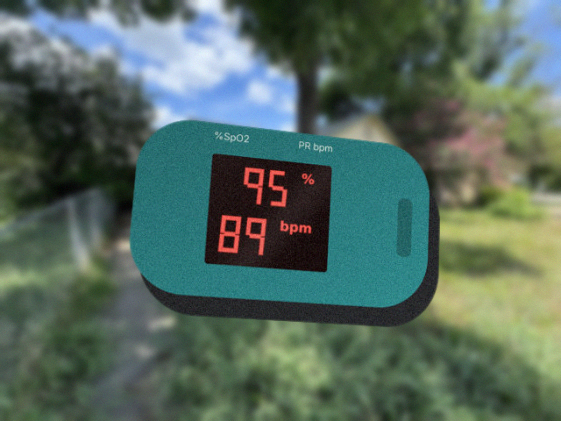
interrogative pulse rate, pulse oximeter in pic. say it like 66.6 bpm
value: 89 bpm
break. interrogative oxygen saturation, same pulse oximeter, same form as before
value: 95 %
